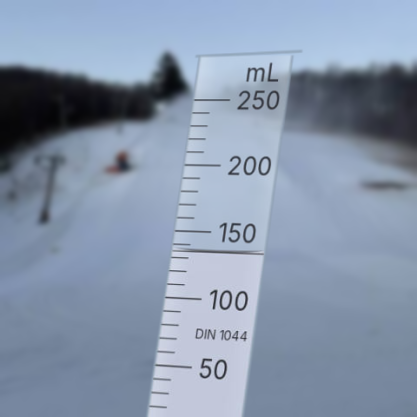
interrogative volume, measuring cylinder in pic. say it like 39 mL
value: 135 mL
